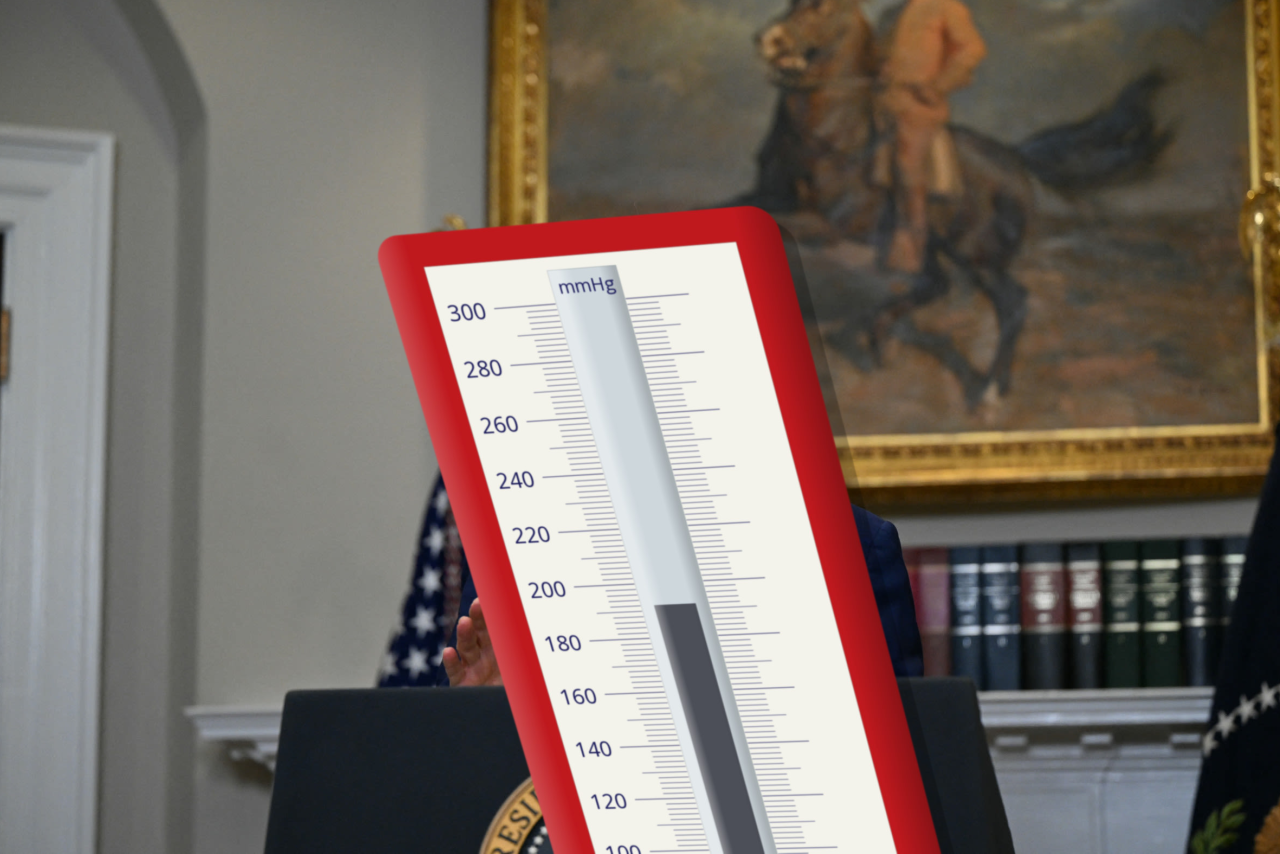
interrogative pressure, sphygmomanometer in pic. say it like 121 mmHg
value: 192 mmHg
